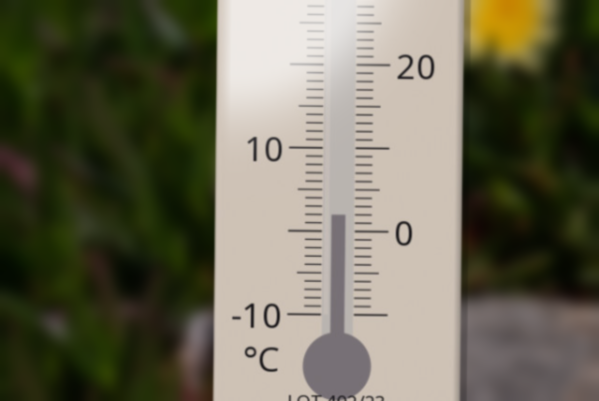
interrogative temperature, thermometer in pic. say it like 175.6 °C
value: 2 °C
